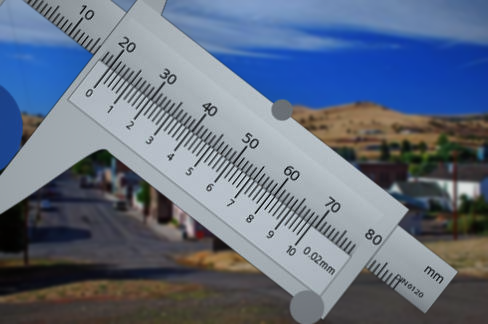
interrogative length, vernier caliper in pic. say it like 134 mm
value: 20.0 mm
